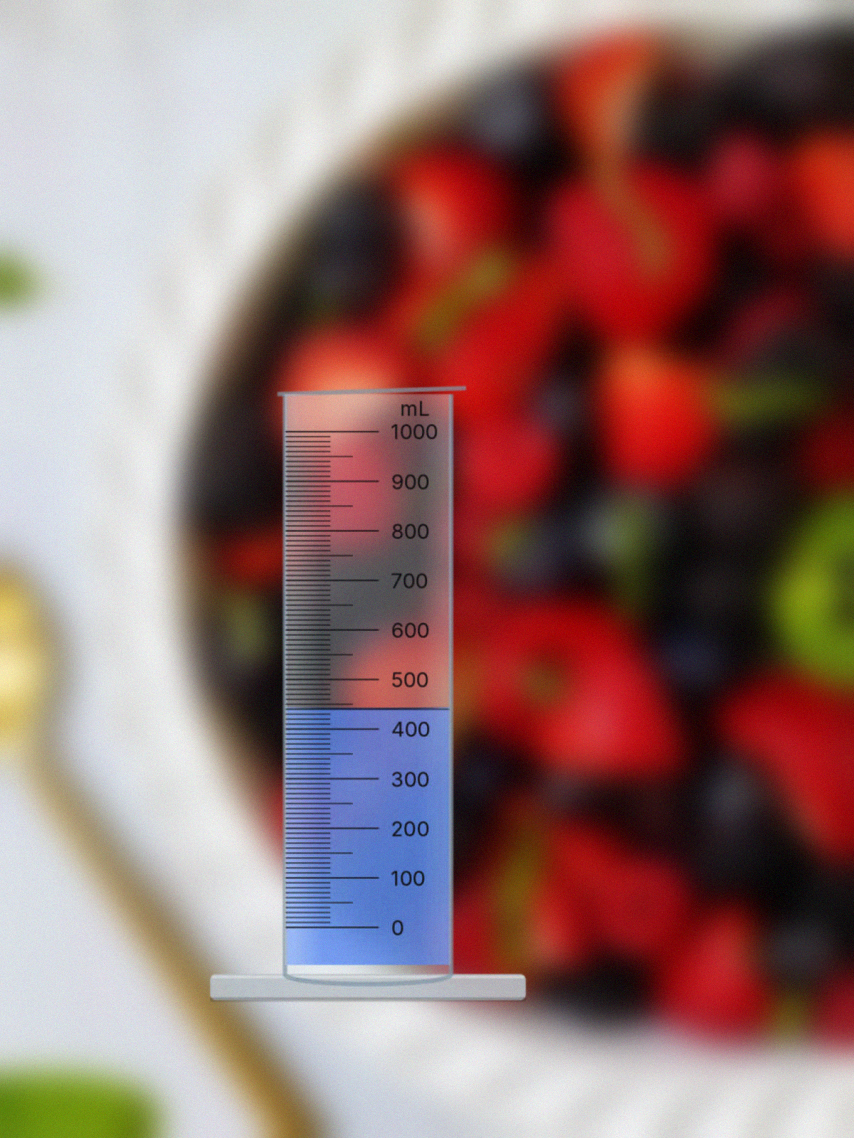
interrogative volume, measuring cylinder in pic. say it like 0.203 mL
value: 440 mL
